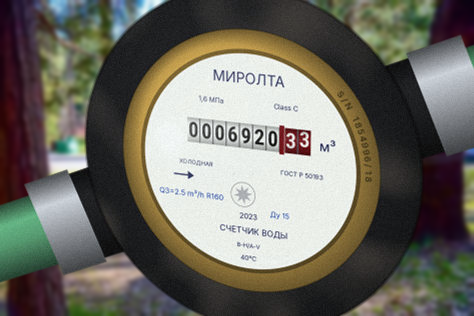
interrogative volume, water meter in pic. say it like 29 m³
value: 6920.33 m³
